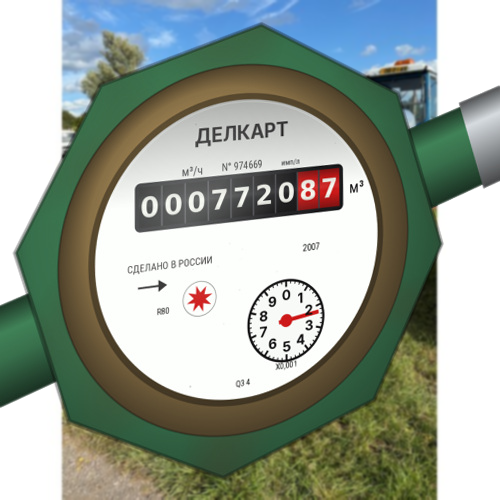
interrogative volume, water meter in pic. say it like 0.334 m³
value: 7720.872 m³
